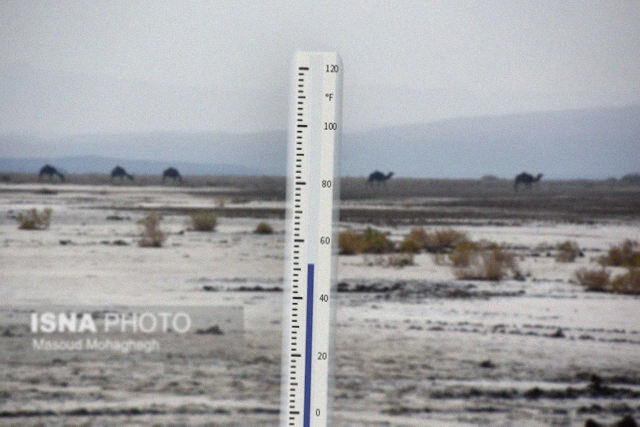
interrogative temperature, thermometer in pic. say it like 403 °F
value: 52 °F
